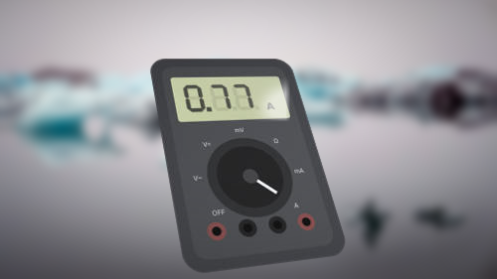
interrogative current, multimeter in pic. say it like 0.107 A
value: 0.77 A
